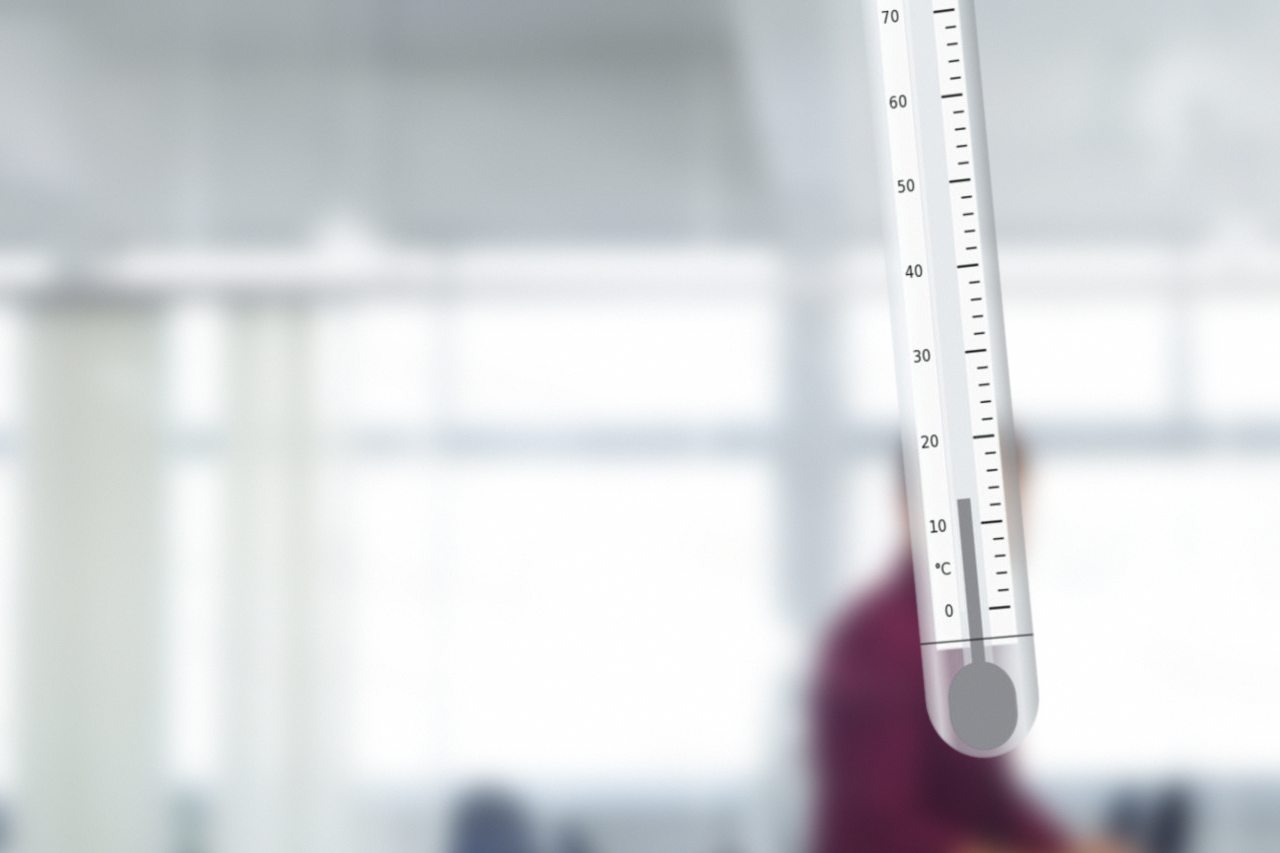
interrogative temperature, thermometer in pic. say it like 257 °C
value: 13 °C
